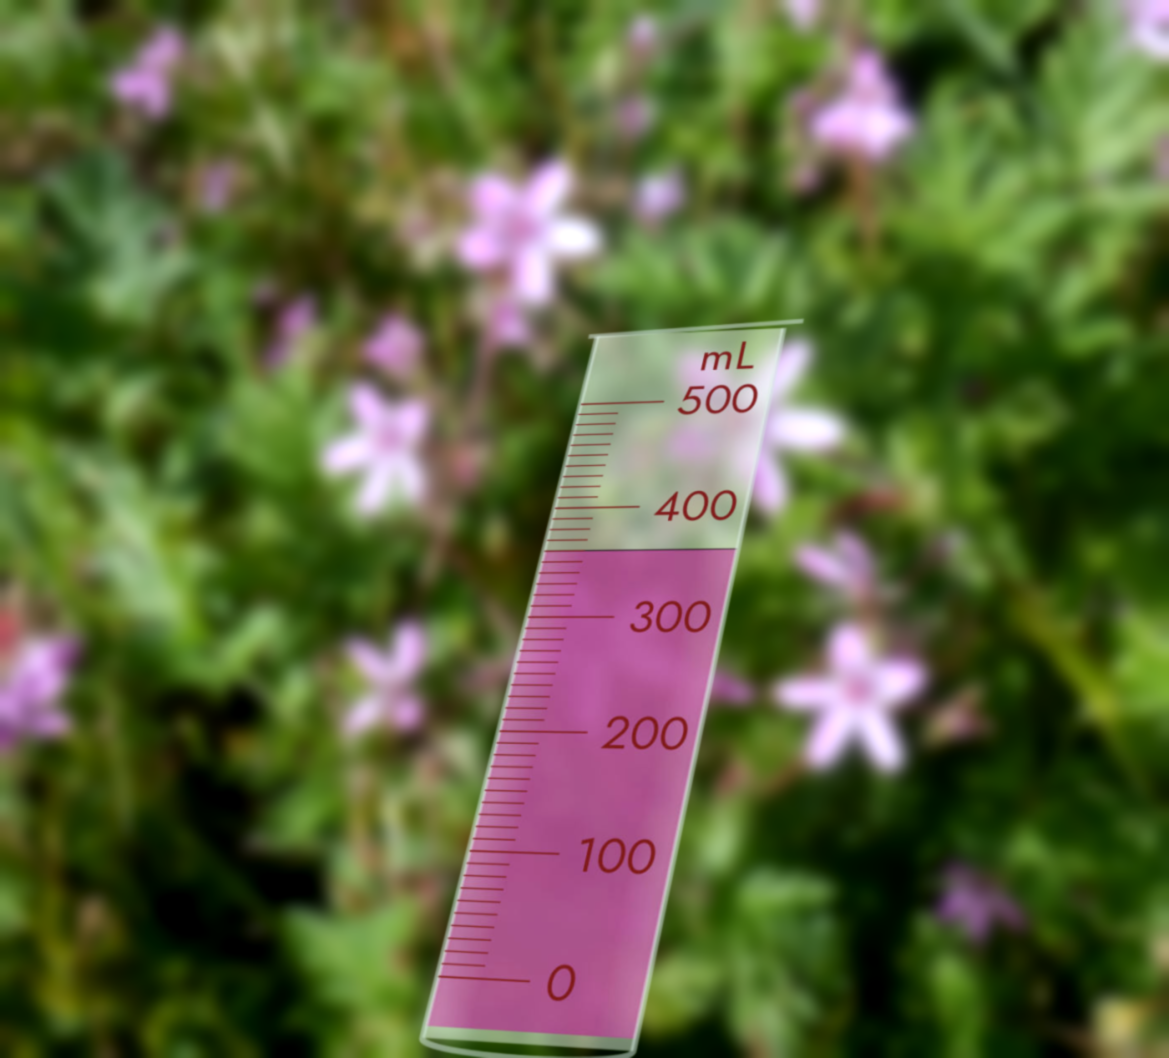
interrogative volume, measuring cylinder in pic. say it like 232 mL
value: 360 mL
